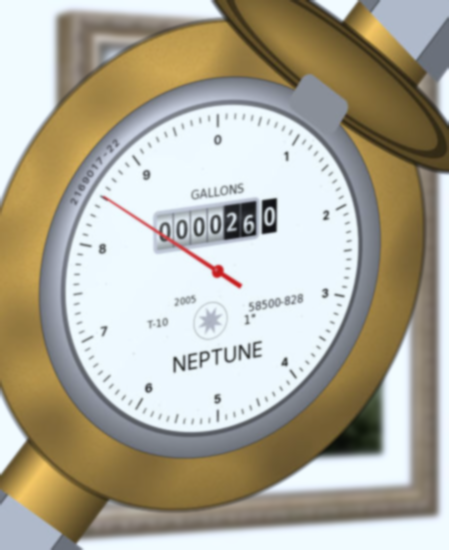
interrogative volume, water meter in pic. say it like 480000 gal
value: 258.5 gal
